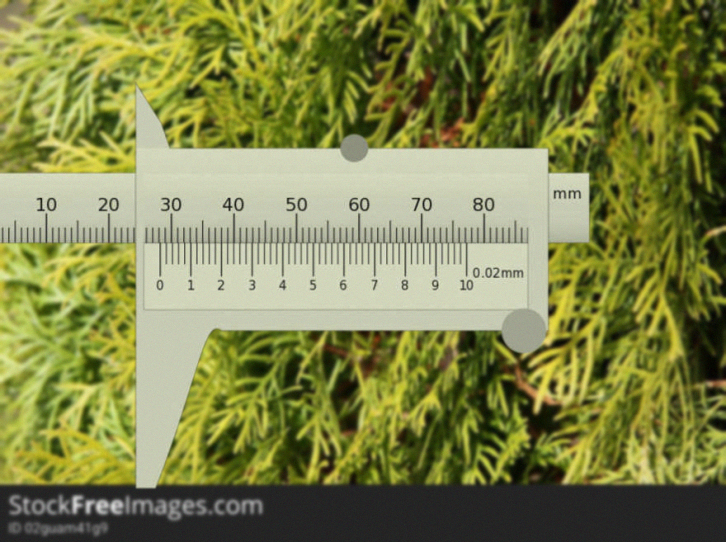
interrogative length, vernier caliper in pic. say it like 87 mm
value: 28.2 mm
